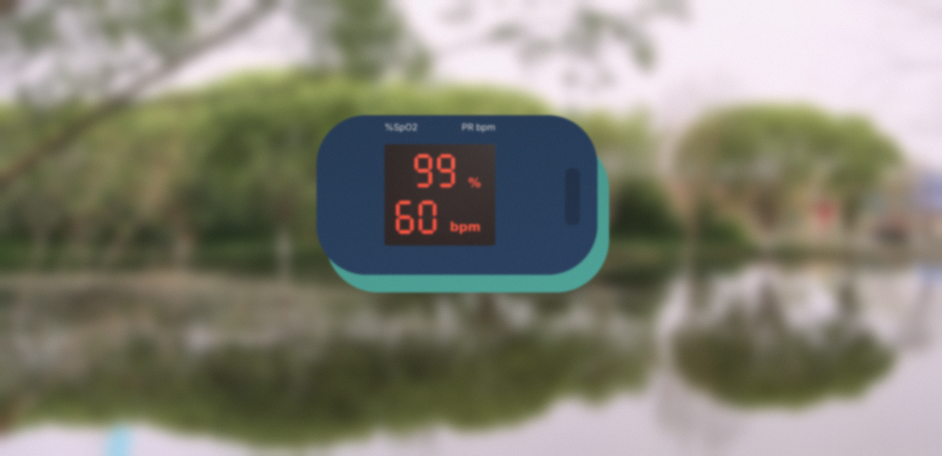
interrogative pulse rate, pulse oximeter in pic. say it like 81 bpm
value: 60 bpm
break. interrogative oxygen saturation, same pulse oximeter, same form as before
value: 99 %
